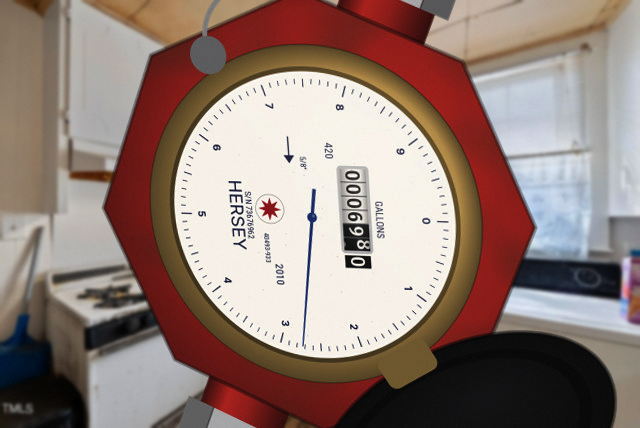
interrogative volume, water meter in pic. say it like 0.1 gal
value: 6982.7 gal
